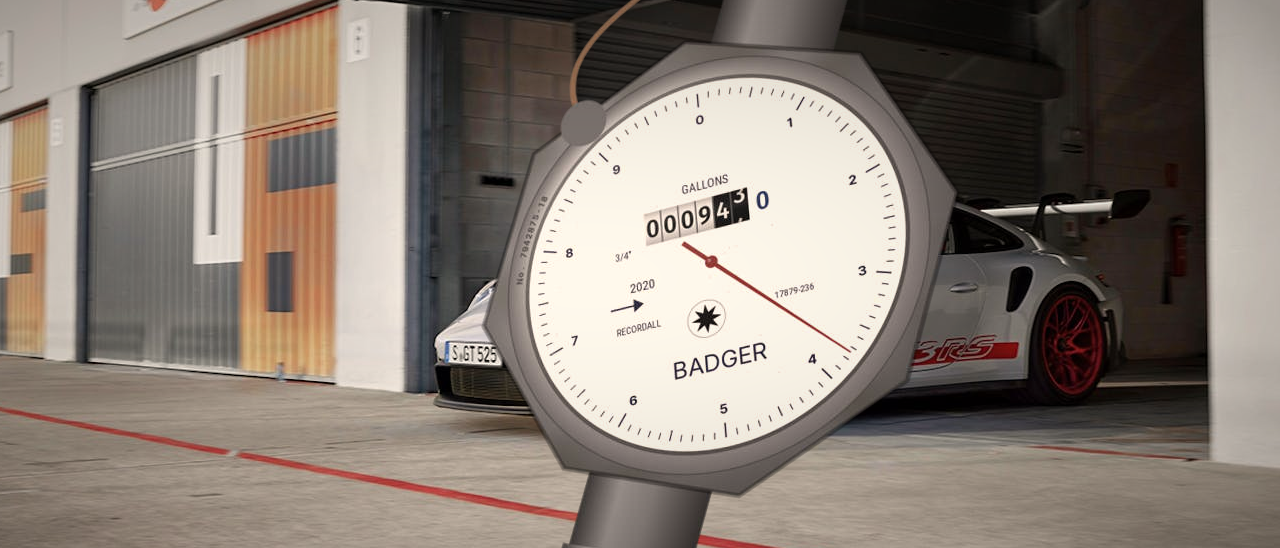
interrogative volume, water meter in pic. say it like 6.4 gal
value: 9433.7 gal
